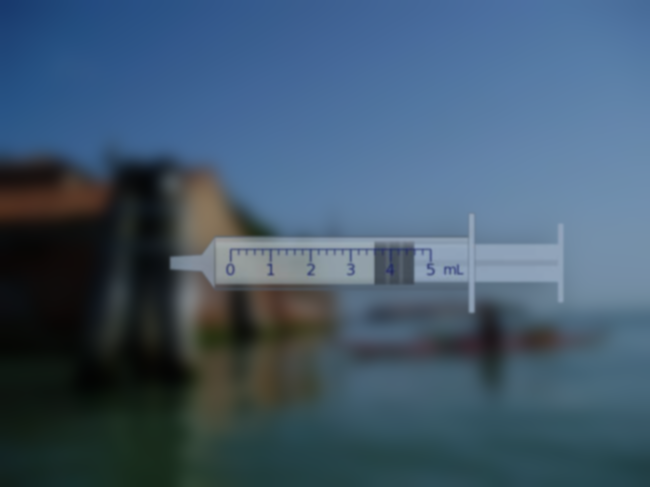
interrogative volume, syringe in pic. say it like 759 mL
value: 3.6 mL
